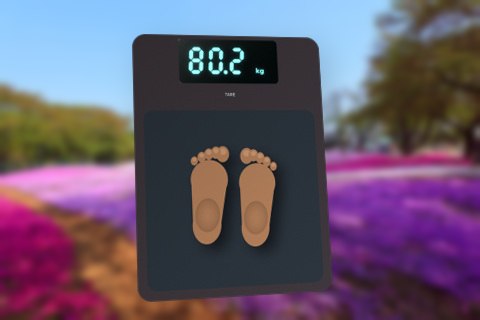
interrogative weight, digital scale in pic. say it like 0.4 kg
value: 80.2 kg
